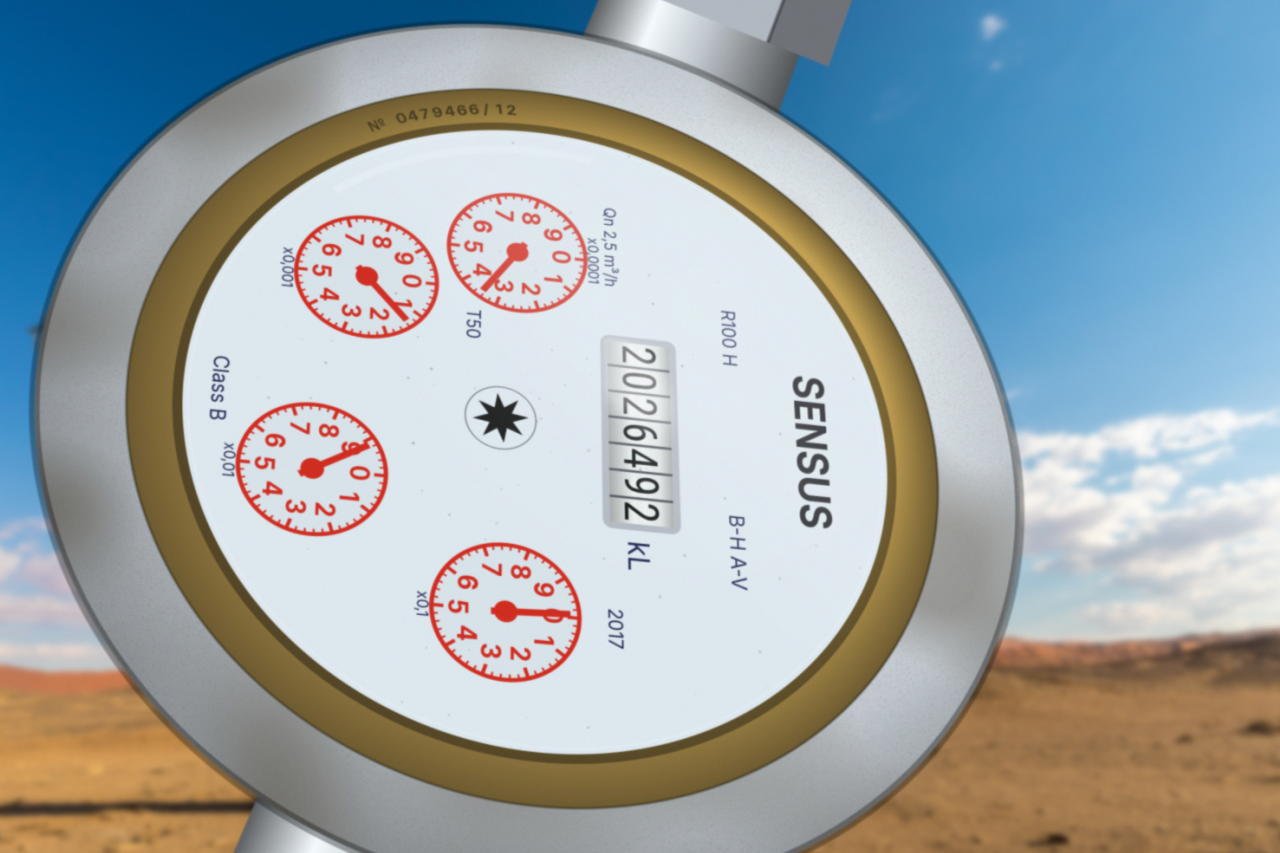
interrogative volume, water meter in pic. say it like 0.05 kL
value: 2026491.9913 kL
